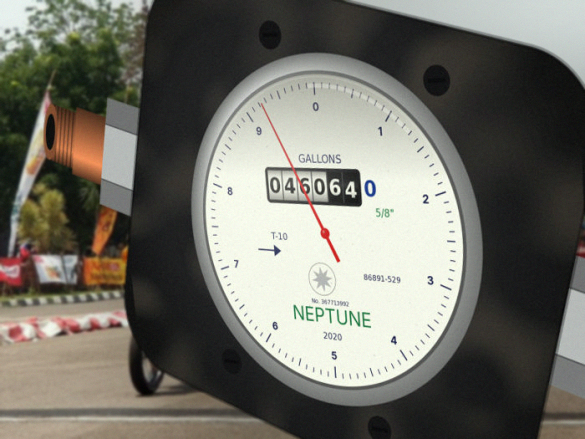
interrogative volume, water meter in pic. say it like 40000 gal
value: 460639.2 gal
